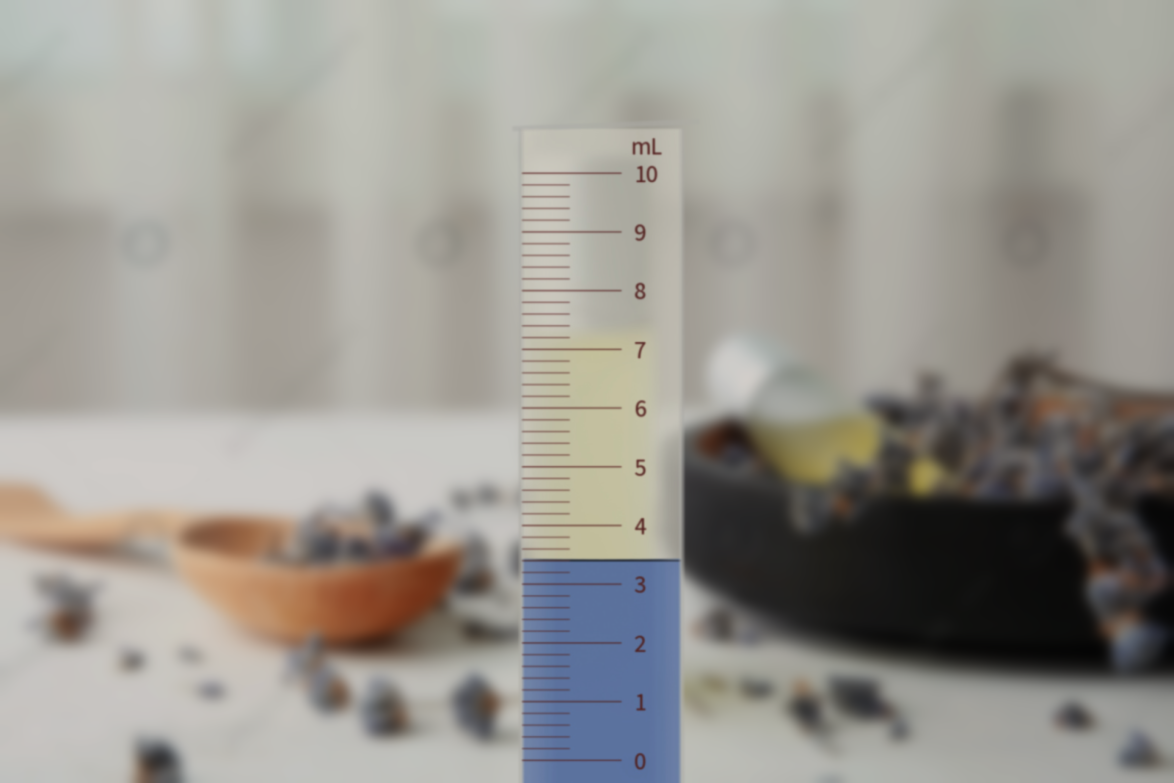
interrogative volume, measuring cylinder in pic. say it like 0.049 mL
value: 3.4 mL
